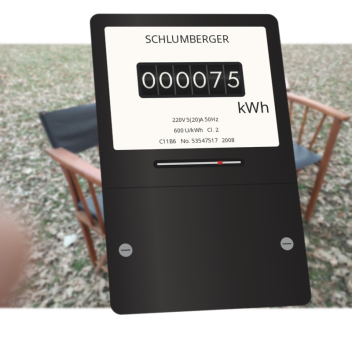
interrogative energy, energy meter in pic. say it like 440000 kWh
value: 75 kWh
